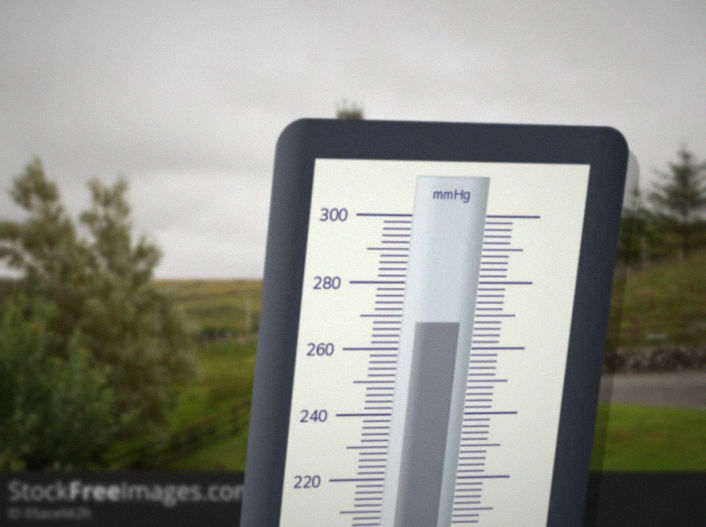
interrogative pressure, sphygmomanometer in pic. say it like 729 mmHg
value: 268 mmHg
